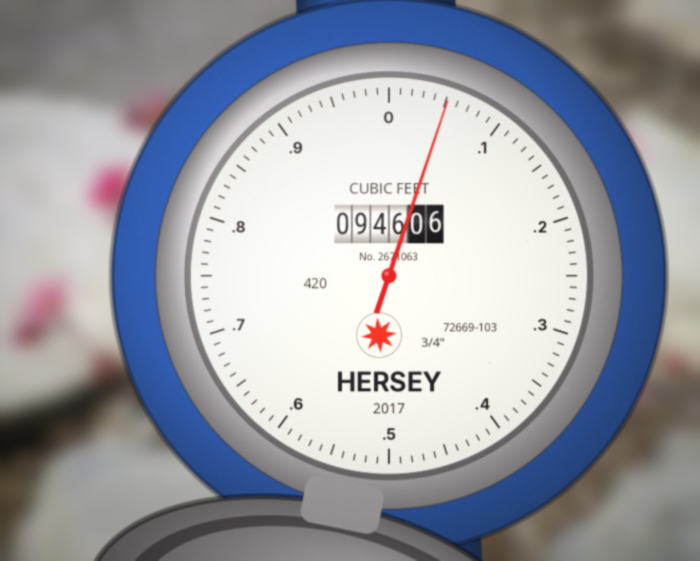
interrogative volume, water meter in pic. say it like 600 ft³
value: 94606.05 ft³
